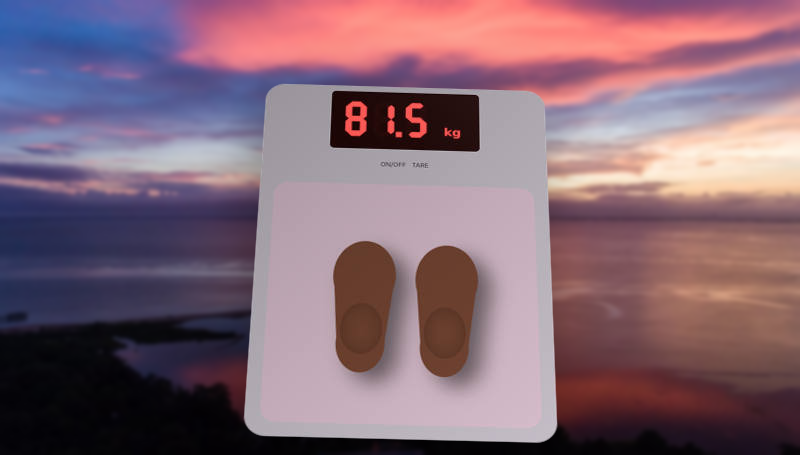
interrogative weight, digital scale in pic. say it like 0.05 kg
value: 81.5 kg
